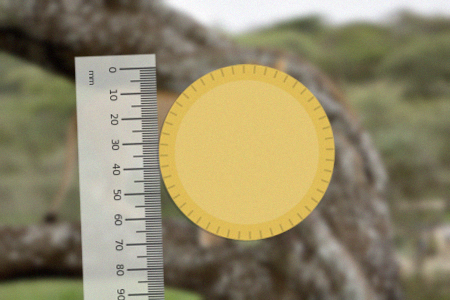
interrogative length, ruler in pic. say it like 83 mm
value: 70 mm
